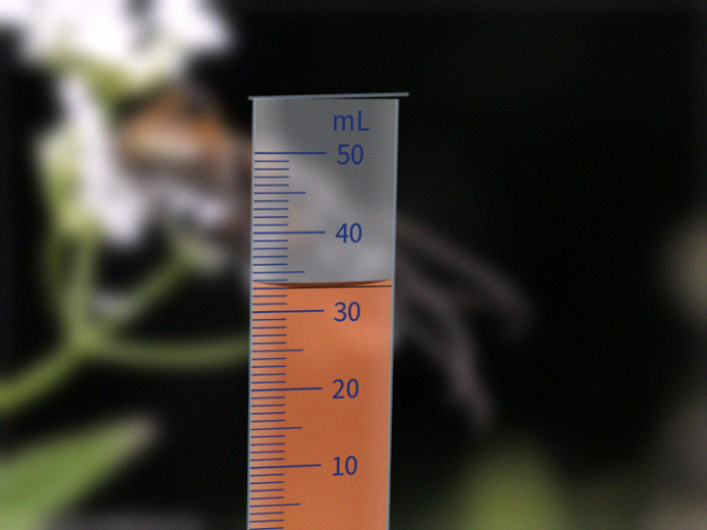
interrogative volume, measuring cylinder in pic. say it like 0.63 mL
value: 33 mL
